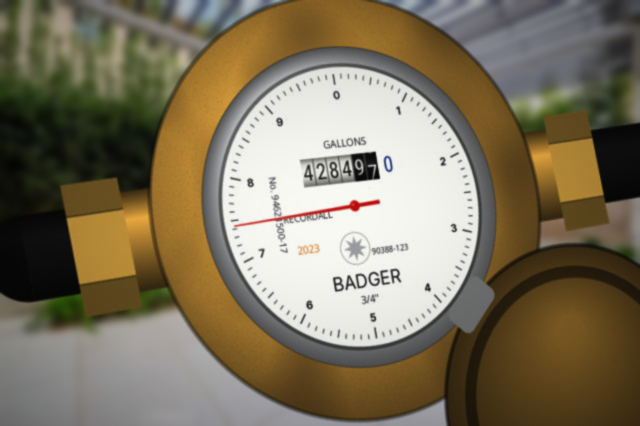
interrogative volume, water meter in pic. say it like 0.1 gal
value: 4284967.4 gal
